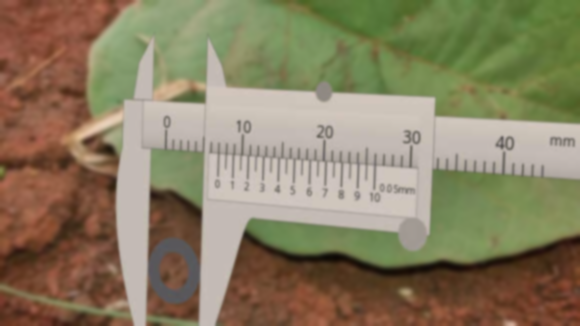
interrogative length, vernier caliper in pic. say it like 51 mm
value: 7.0 mm
